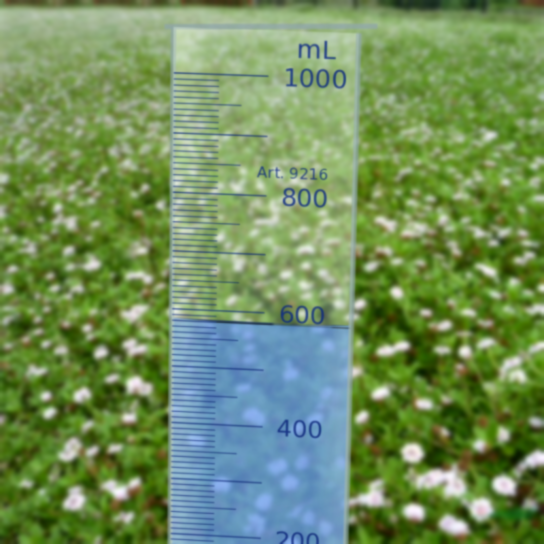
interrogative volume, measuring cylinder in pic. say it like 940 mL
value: 580 mL
